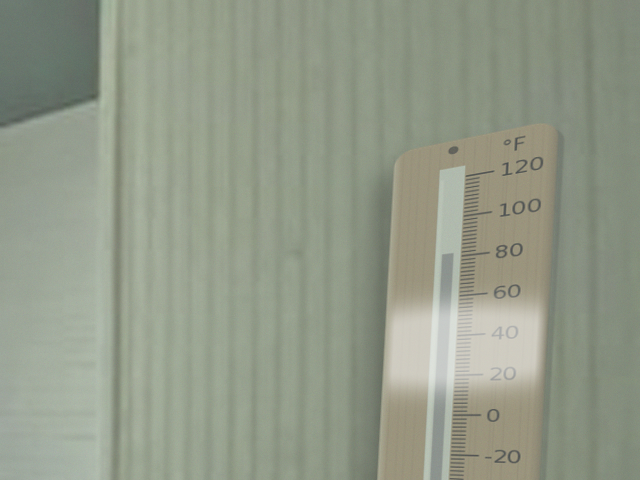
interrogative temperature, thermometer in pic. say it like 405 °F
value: 82 °F
